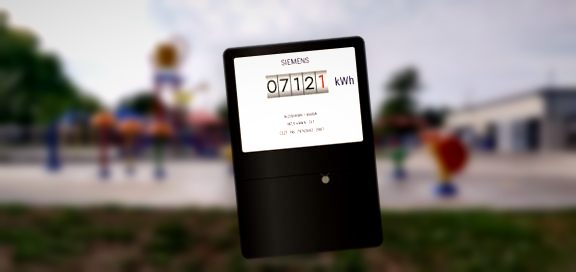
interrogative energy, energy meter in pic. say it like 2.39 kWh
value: 712.1 kWh
